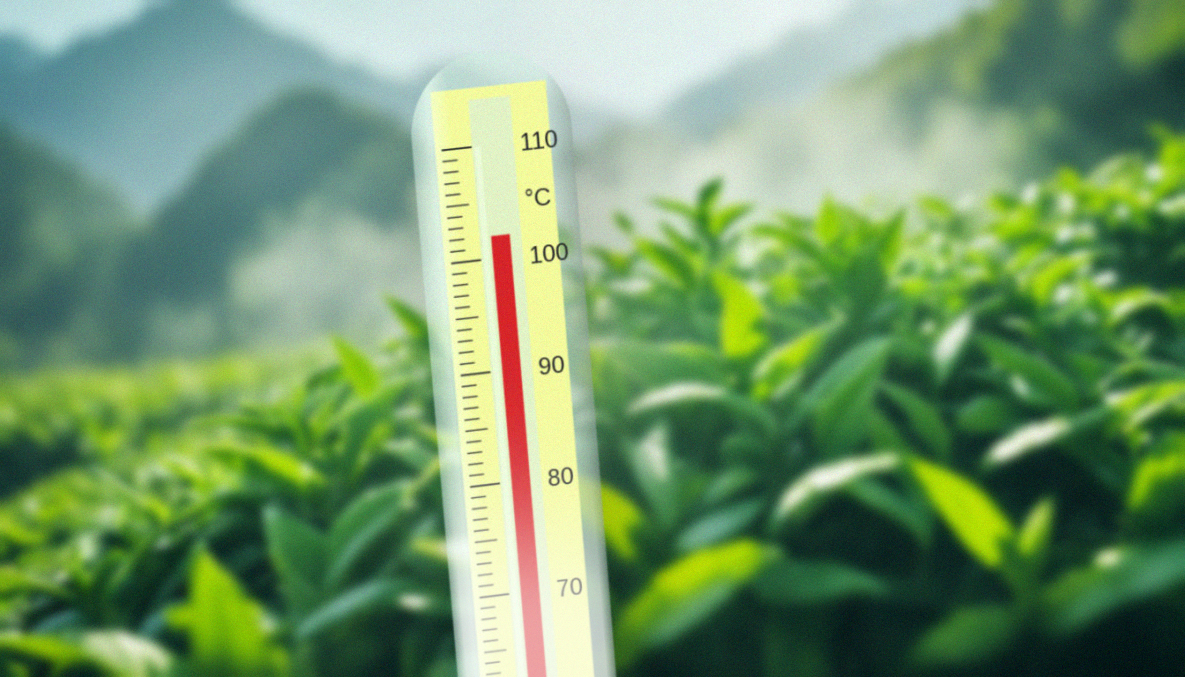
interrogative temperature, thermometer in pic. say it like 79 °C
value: 102 °C
